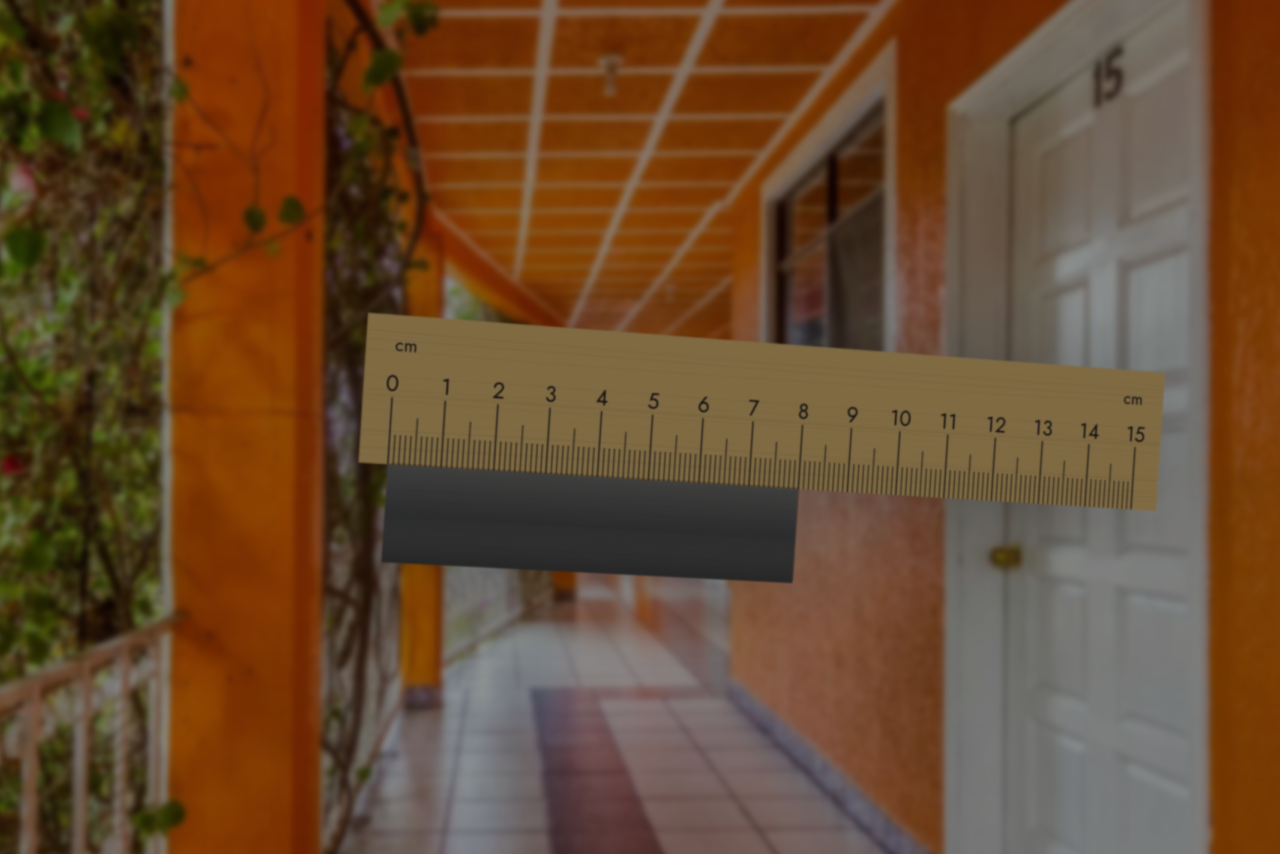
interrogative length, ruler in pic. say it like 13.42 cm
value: 8 cm
